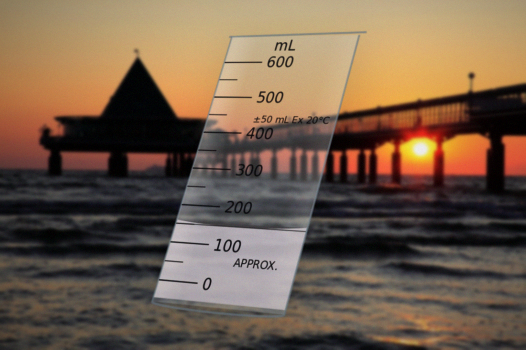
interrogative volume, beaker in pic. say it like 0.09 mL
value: 150 mL
